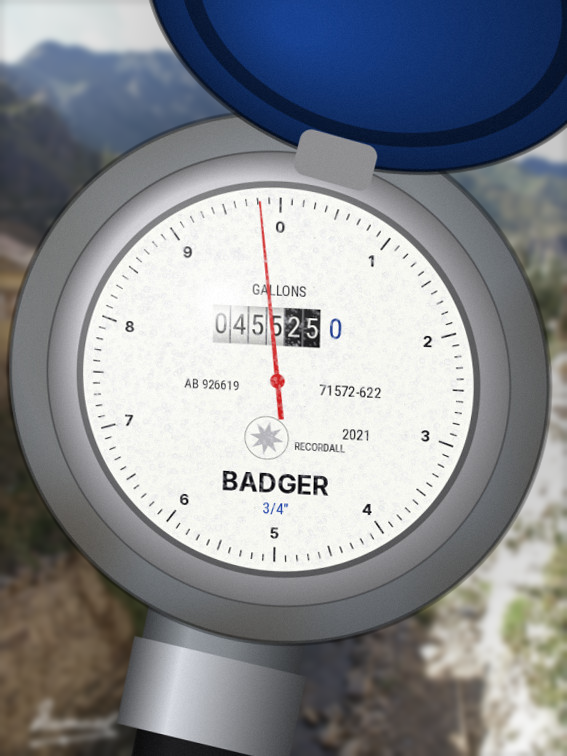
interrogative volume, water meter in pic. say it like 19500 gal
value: 455249.8 gal
